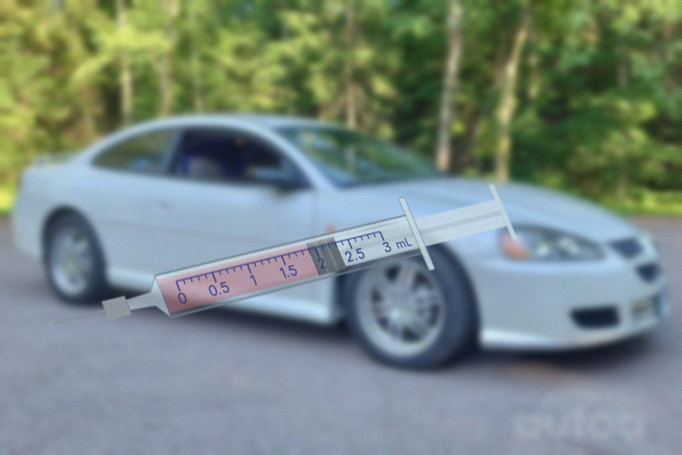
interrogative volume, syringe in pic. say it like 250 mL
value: 1.9 mL
